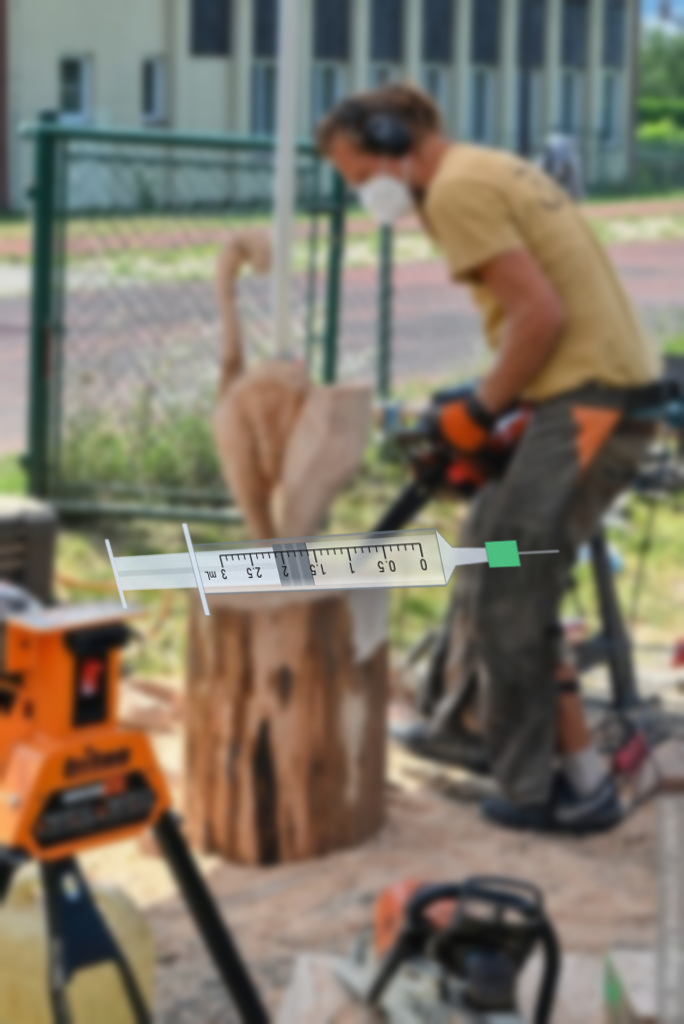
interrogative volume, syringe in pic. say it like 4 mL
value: 1.6 mL
